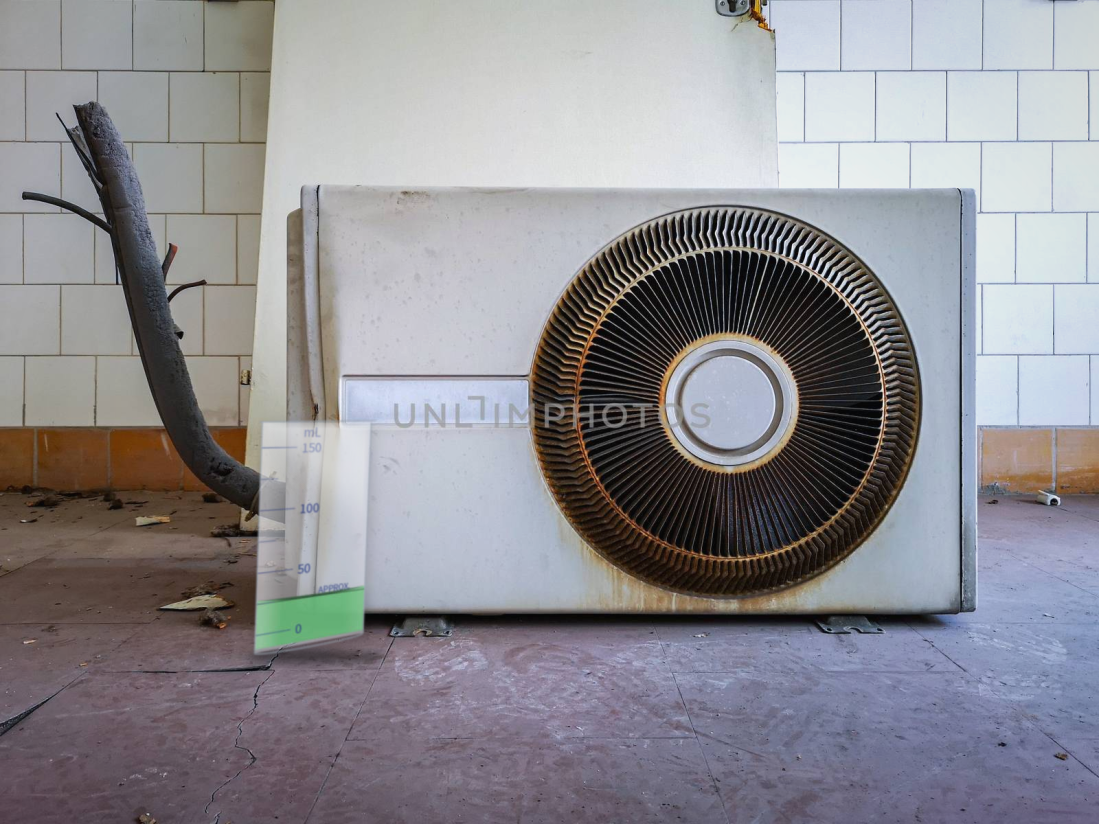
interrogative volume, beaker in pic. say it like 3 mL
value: 25 mL
